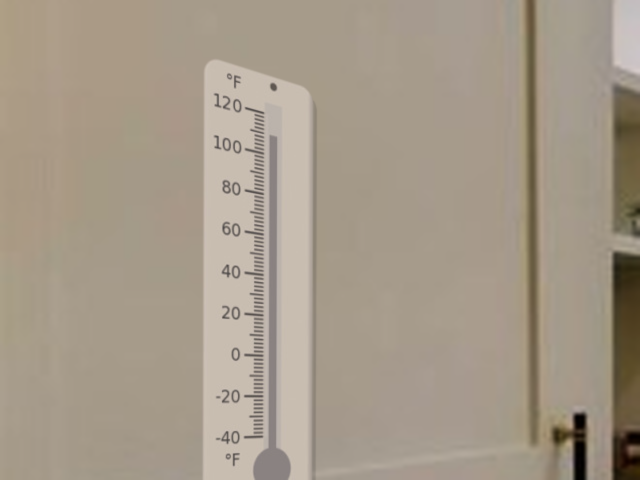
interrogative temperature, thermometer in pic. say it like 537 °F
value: 110 °F
